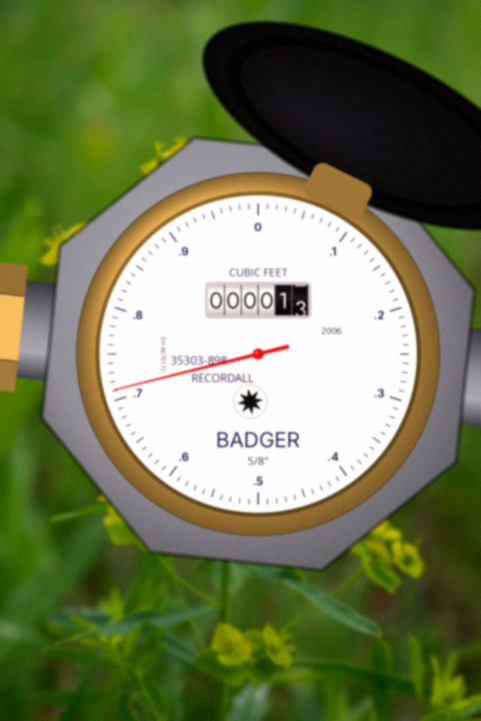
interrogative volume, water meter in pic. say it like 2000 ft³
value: 12.71 ft³
